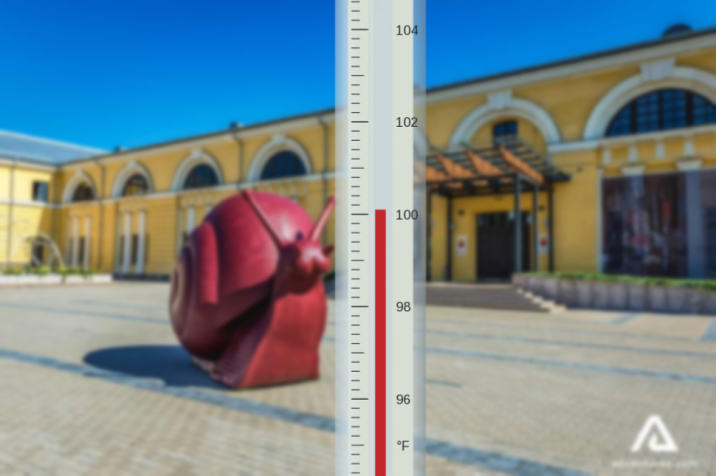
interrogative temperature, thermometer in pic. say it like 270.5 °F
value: 100.1 °F
